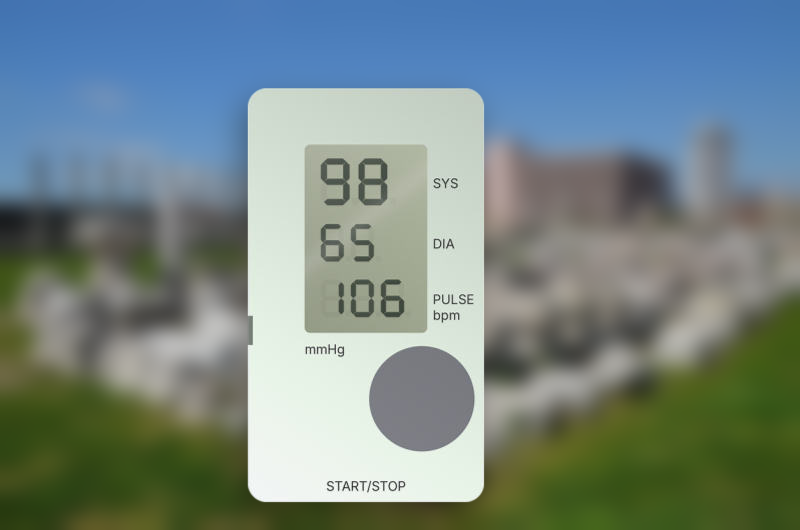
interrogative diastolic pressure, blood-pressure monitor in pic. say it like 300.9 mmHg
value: 65 mmHg
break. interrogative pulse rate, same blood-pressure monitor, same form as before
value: 106 bpm
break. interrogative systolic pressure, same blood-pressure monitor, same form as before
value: 98 mmHg
